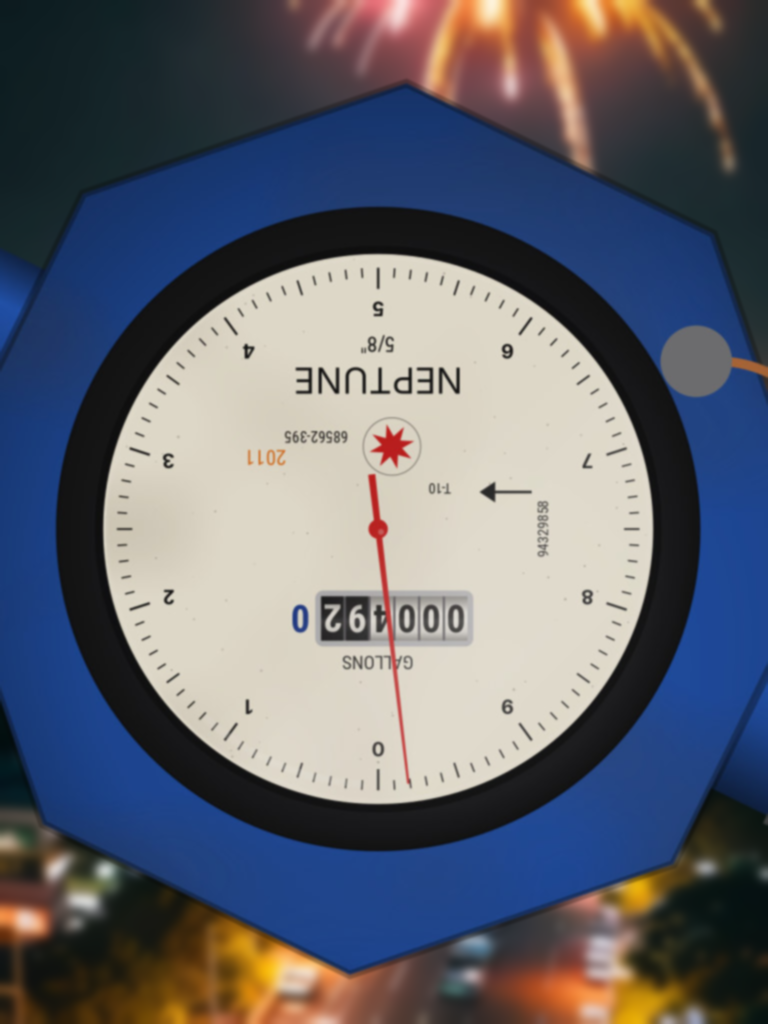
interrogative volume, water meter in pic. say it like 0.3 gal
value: 4919.8 gal
